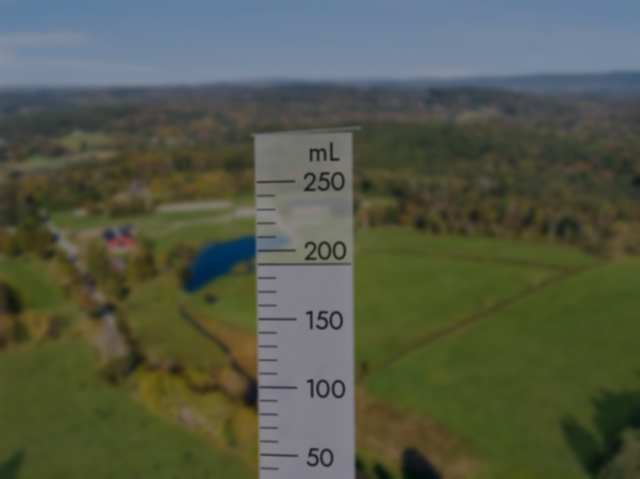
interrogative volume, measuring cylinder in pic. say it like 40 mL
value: 190 mL
